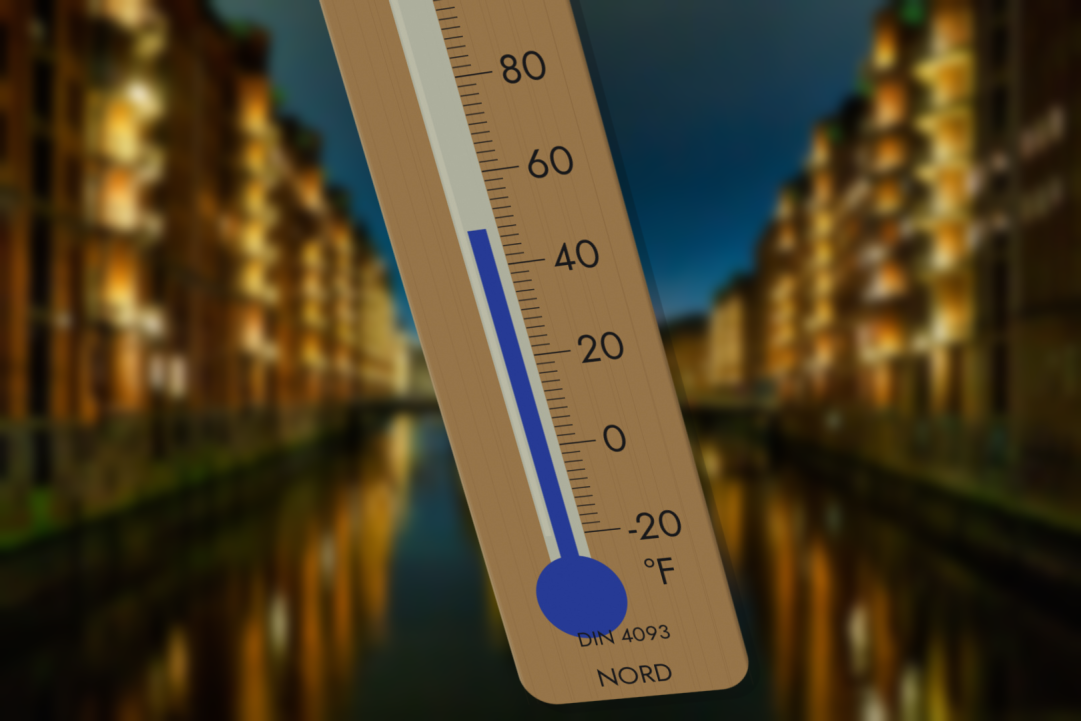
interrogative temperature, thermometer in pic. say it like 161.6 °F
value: 48 °F
